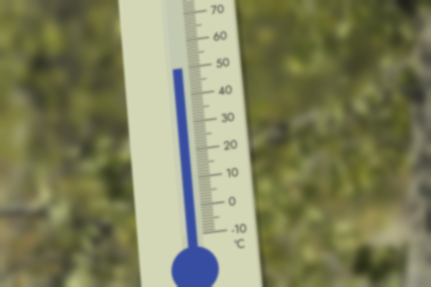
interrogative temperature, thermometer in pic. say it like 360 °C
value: 50 °C
